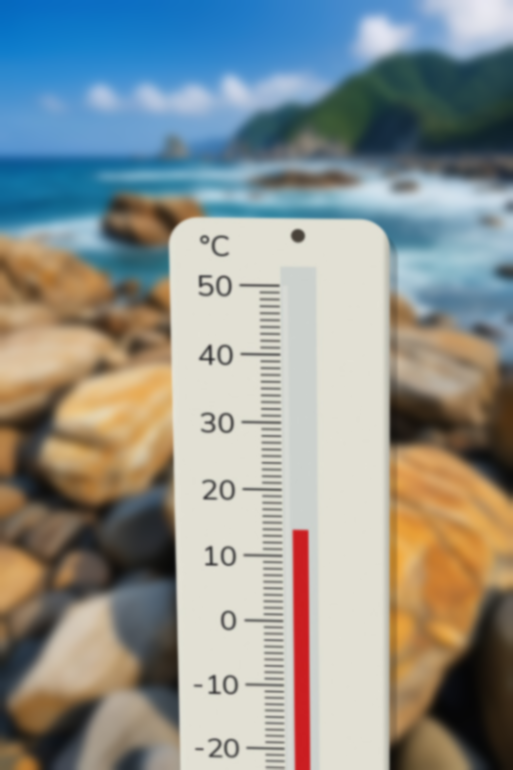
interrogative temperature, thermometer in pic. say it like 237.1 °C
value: 14 °C
